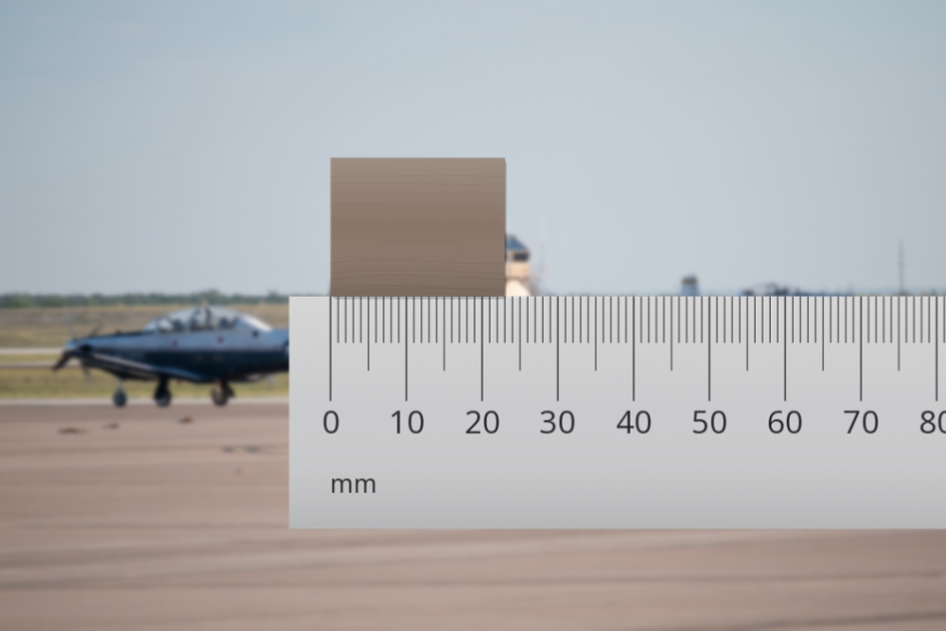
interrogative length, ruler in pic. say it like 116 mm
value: 23 mm
